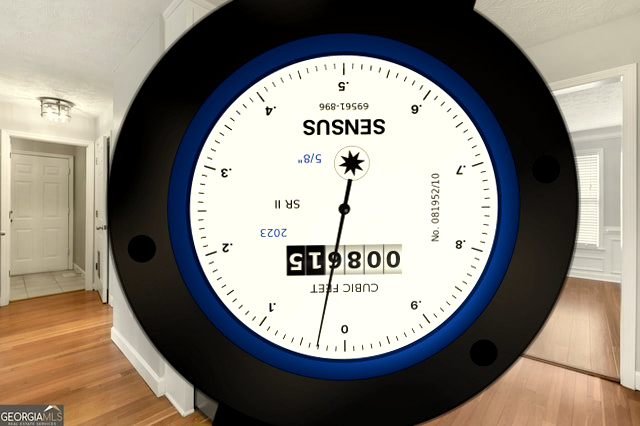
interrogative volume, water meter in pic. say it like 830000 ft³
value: 8615.03 ft³
